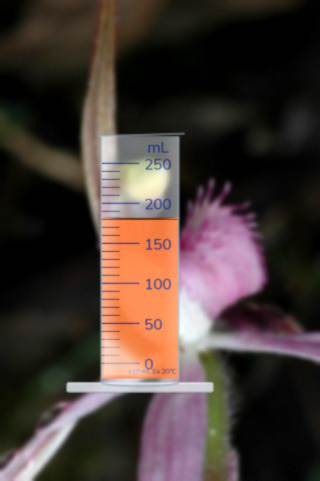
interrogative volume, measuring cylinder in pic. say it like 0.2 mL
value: 180 mL
